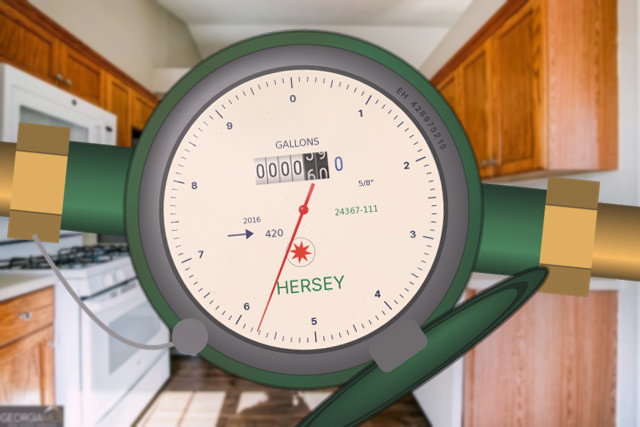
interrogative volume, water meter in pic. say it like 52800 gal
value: 595.7 gal
